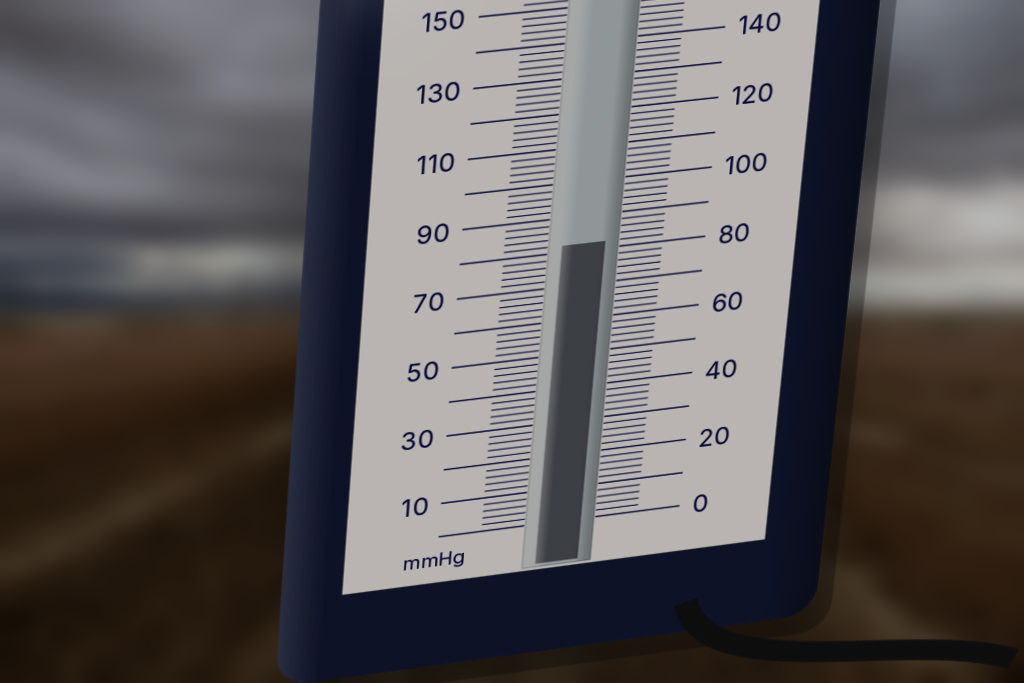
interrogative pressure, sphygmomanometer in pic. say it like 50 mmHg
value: 82 mmHg
